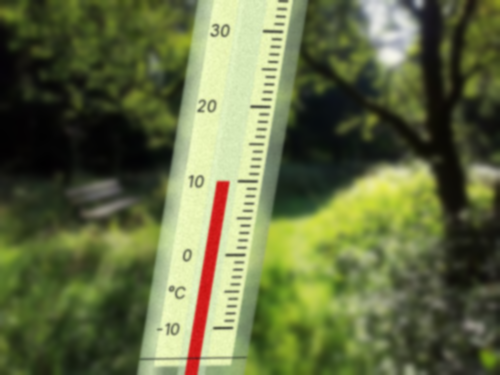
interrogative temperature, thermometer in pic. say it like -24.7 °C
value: 10 °C
